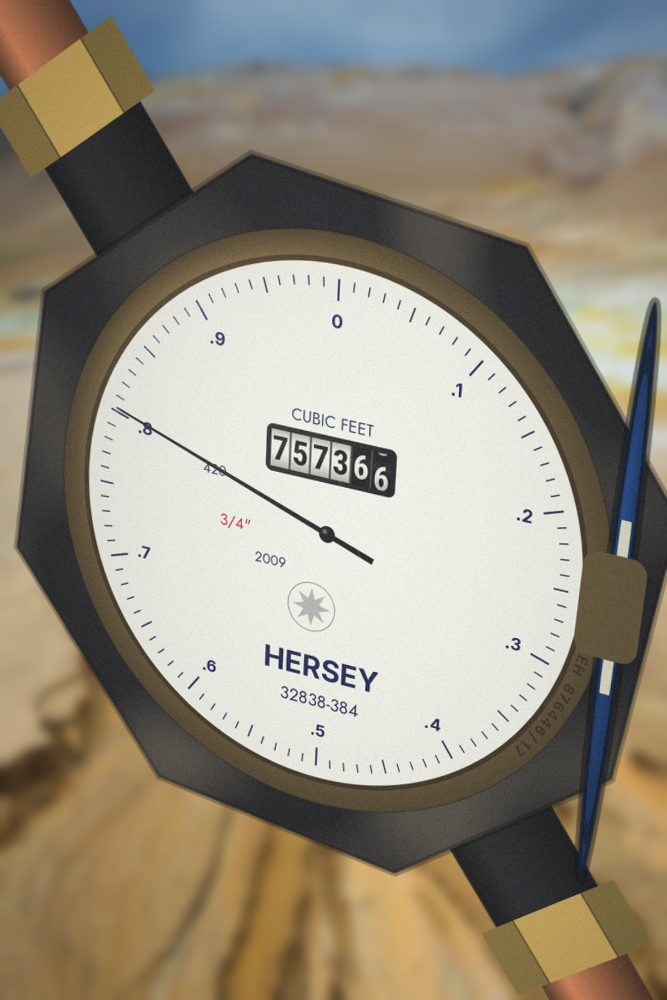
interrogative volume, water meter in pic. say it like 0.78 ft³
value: 757365.80 ft³
